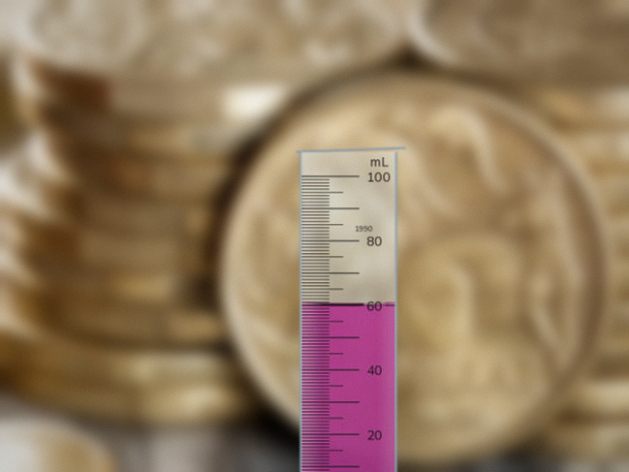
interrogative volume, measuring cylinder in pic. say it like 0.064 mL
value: 60 mL
